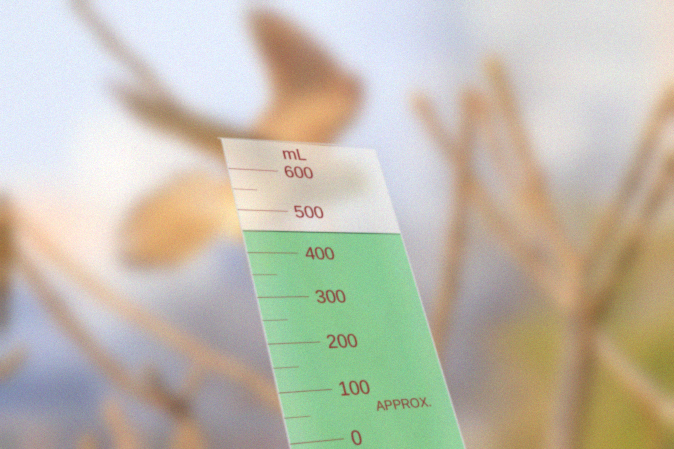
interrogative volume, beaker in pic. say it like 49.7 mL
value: 450 mL
